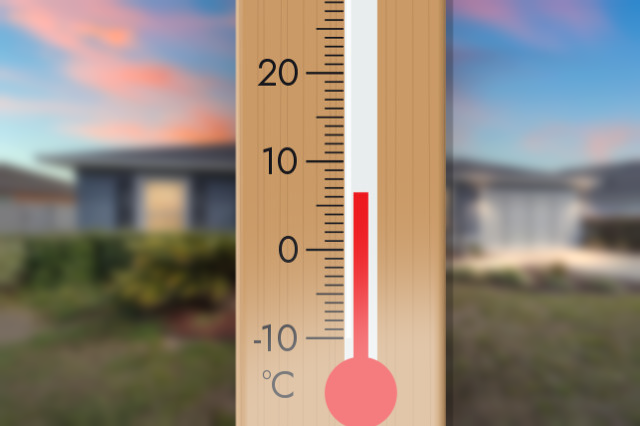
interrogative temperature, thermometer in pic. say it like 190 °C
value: 6.5 °C
